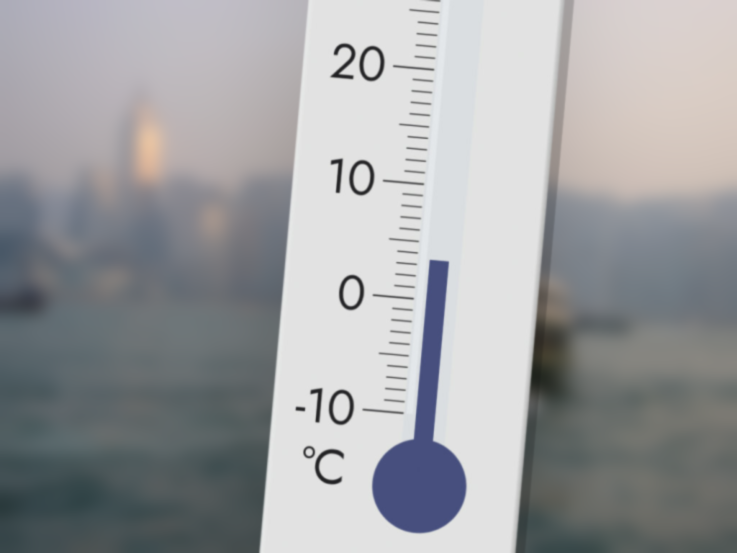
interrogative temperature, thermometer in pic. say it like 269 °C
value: 3.5 °C
